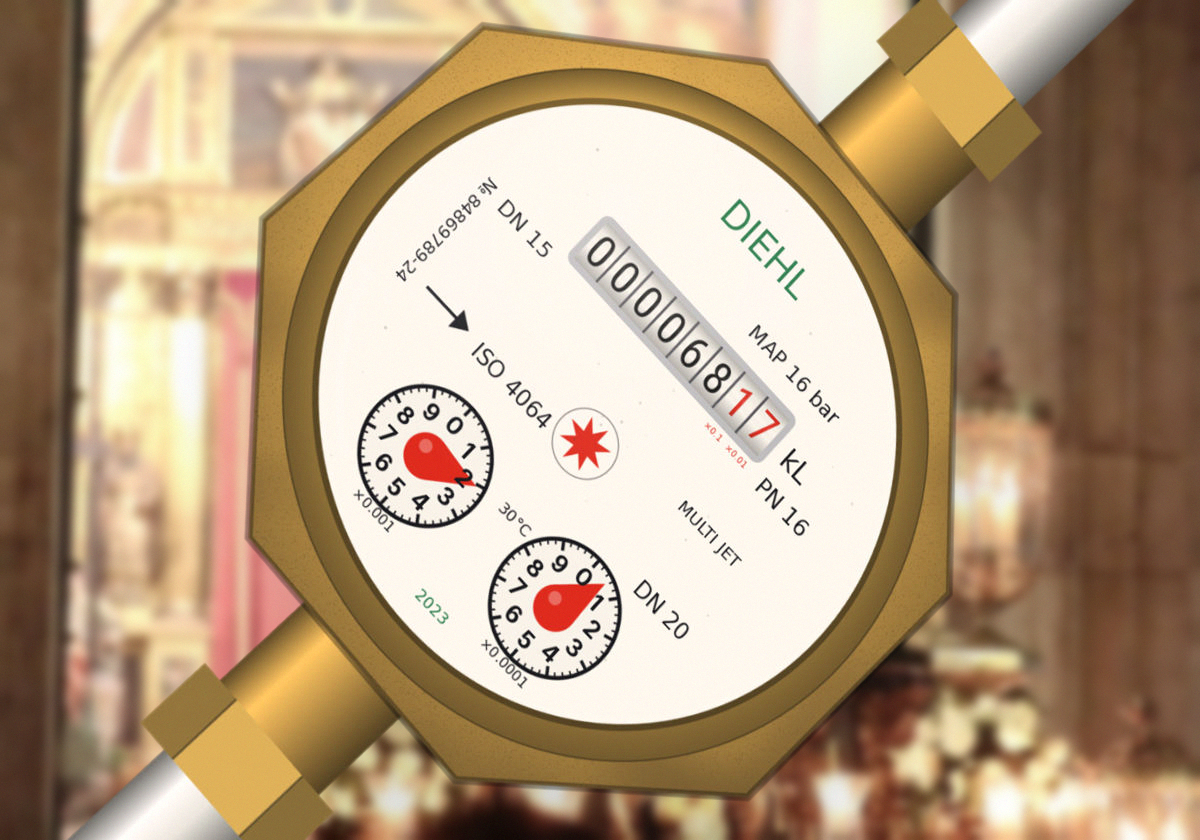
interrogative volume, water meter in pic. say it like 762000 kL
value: 68.1720 kL
